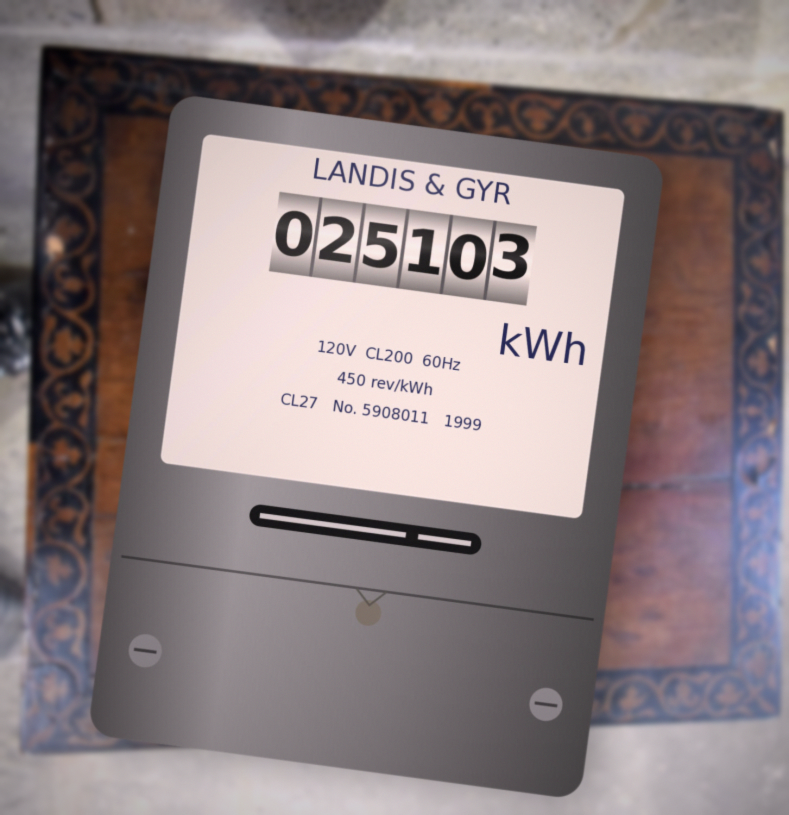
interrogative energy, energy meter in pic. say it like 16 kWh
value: 25103 kWh
